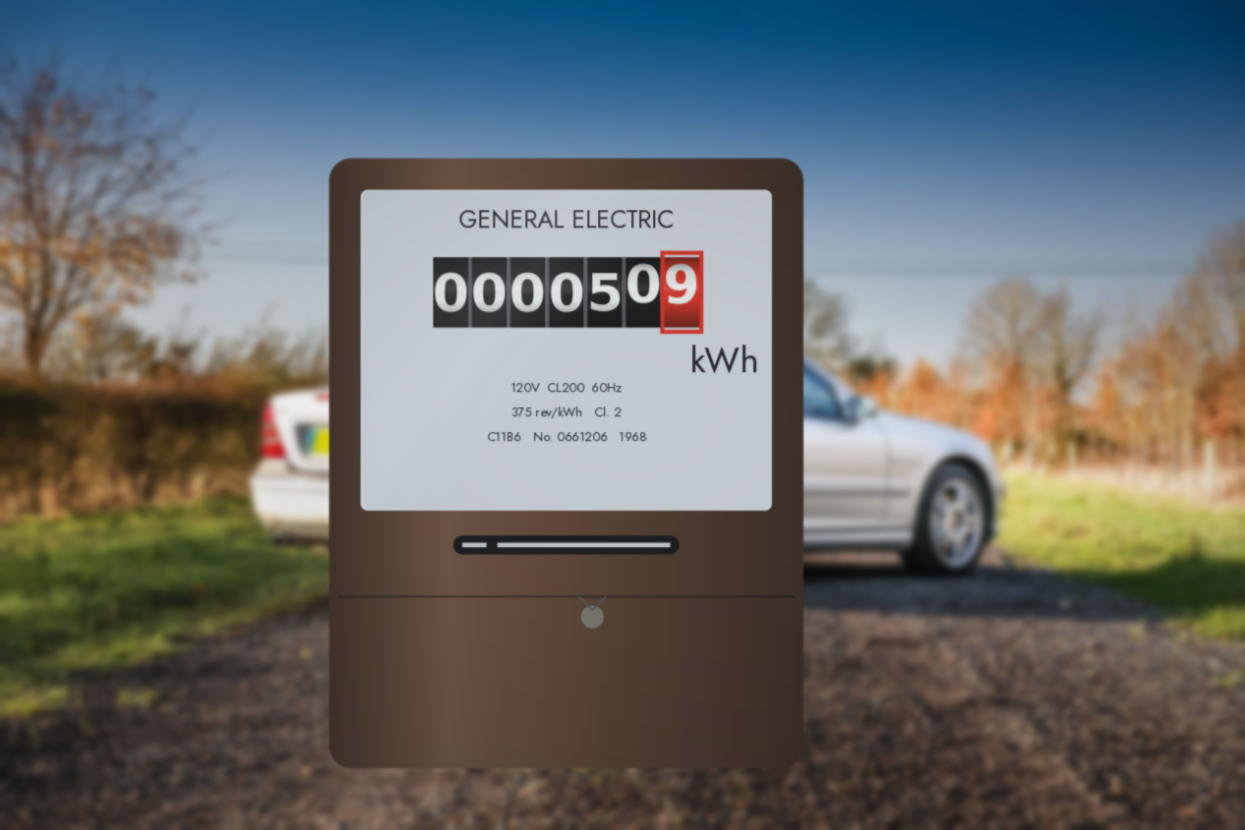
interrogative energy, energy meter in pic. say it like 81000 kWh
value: 50.9 kWh
